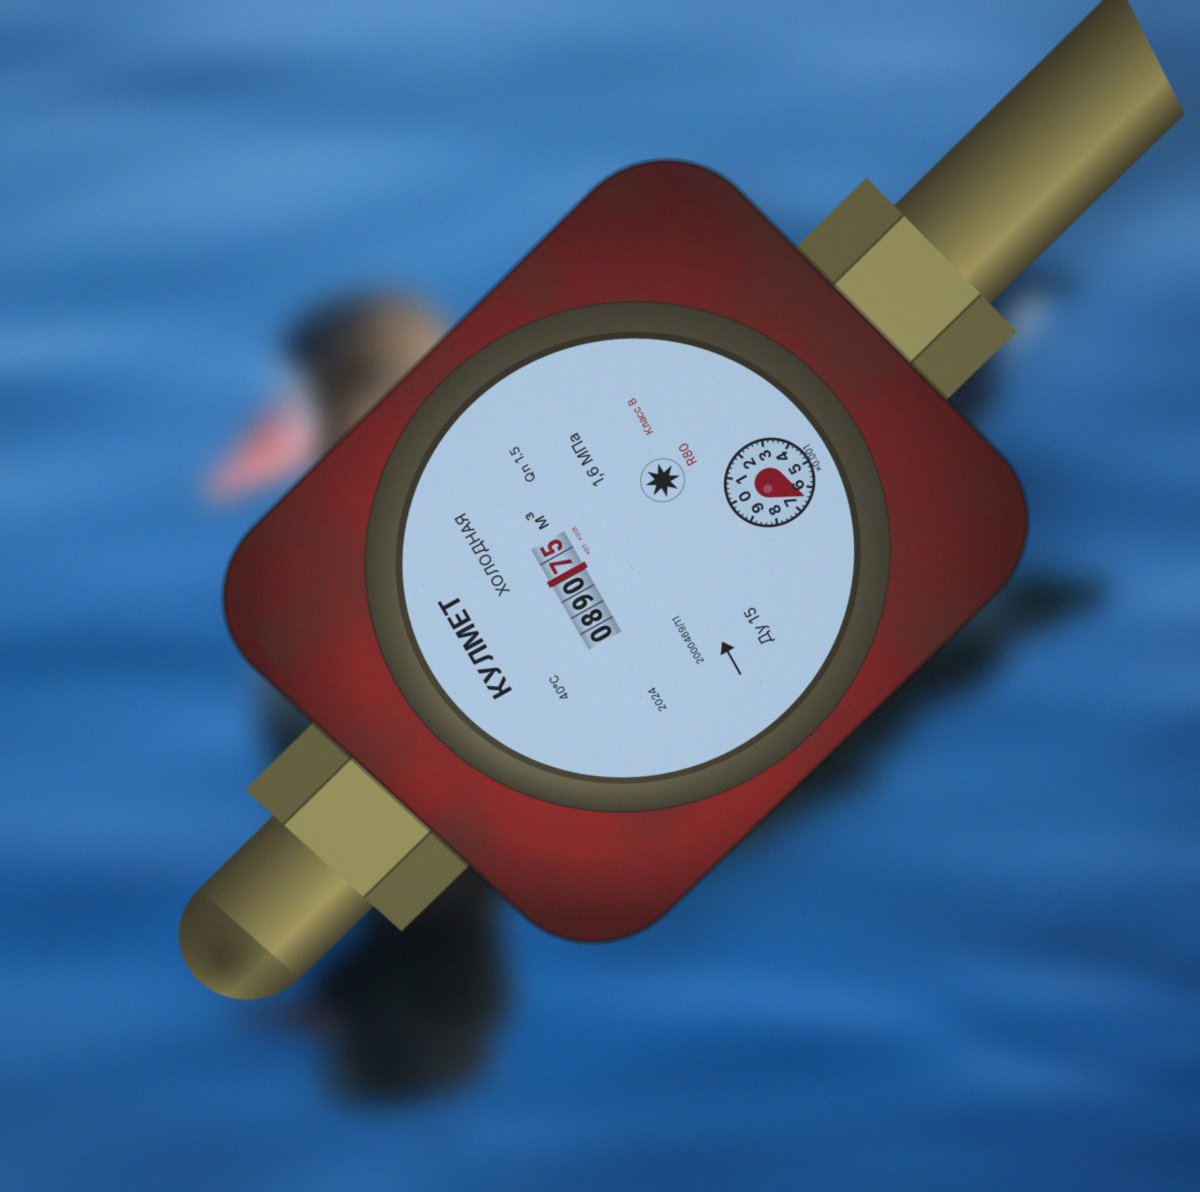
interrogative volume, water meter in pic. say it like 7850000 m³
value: 890.756 m³
